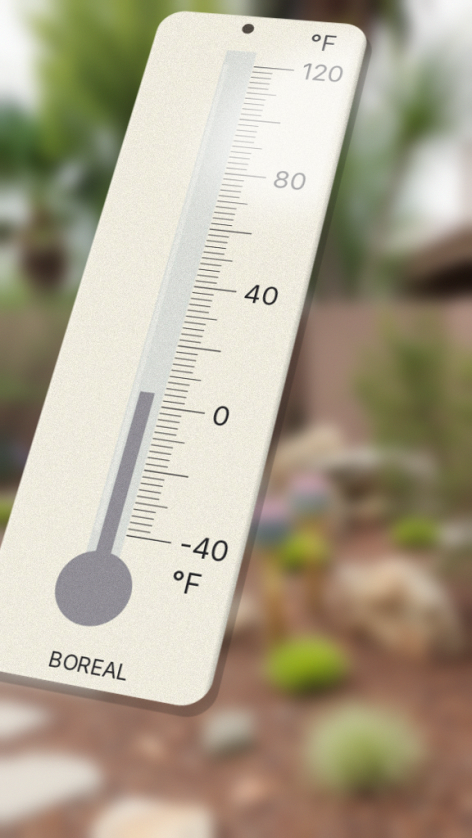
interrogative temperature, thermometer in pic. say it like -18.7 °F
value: 4 °F
